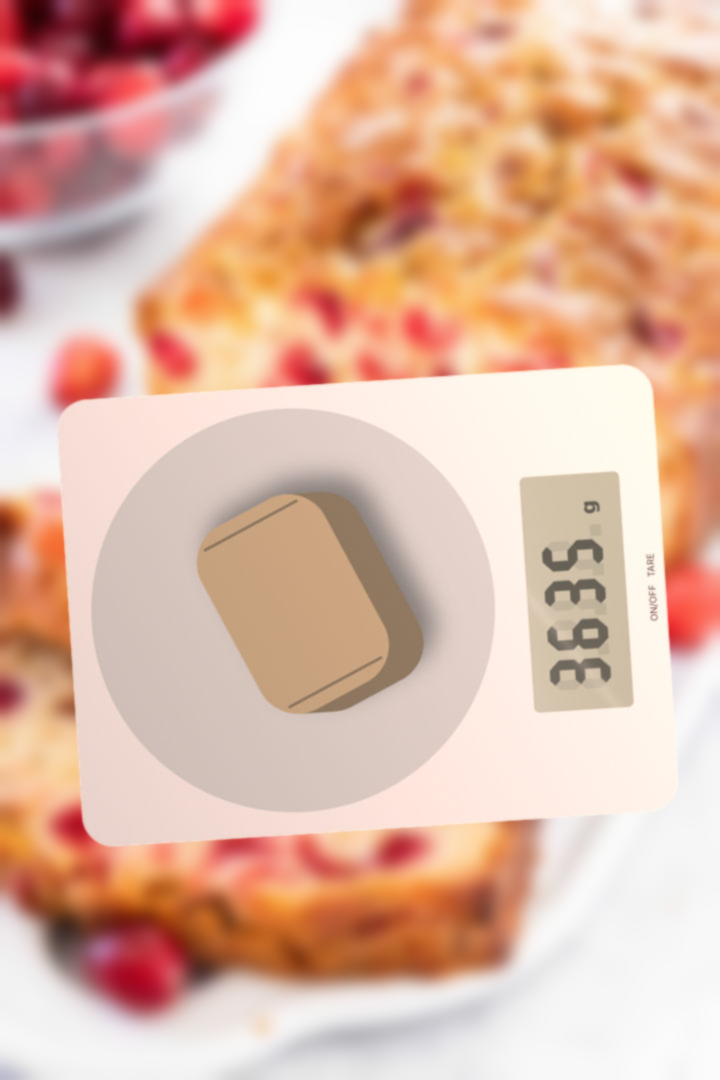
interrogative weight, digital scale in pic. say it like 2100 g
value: 3635 g
